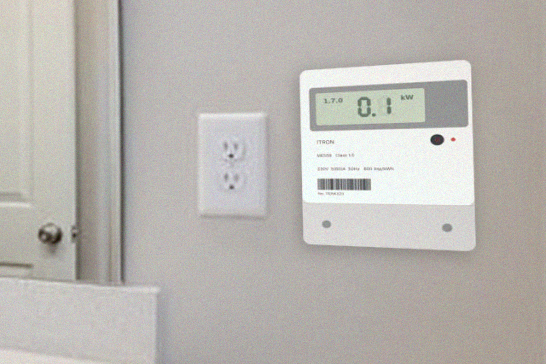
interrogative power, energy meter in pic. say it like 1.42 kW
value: 0.1 kW
